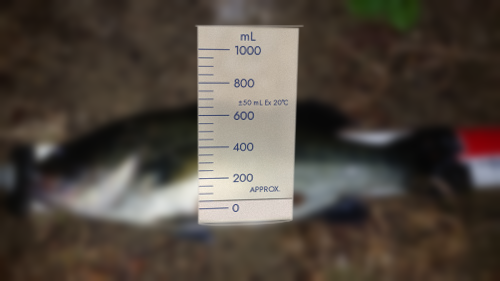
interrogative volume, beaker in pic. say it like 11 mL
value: 50 mL
